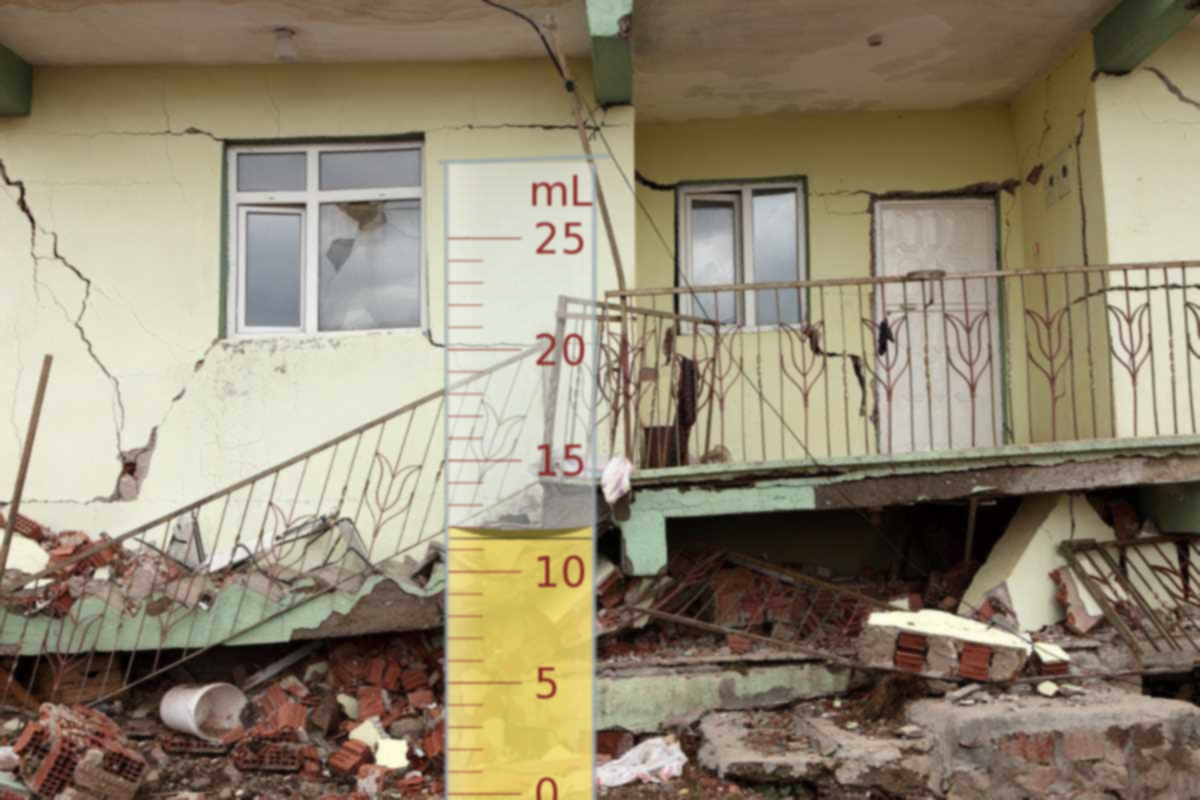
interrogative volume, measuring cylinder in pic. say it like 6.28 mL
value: 11.5 mL
